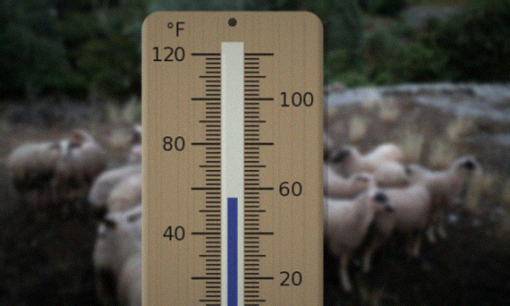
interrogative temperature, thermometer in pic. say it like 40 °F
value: 56 °F
